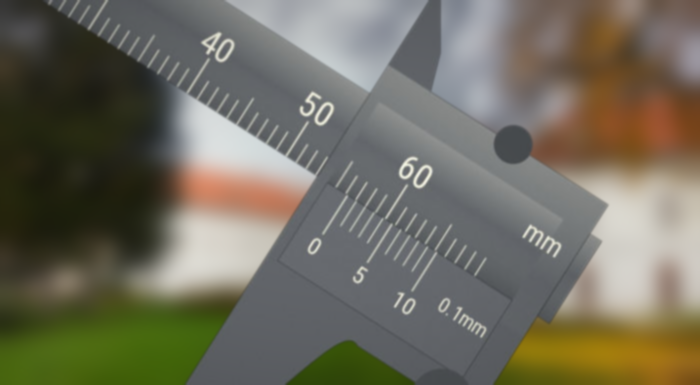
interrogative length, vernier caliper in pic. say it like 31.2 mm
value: 56.2 mm
